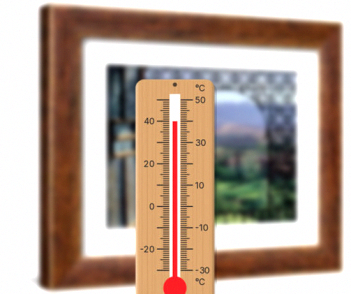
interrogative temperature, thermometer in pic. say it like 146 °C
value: 40 °C
